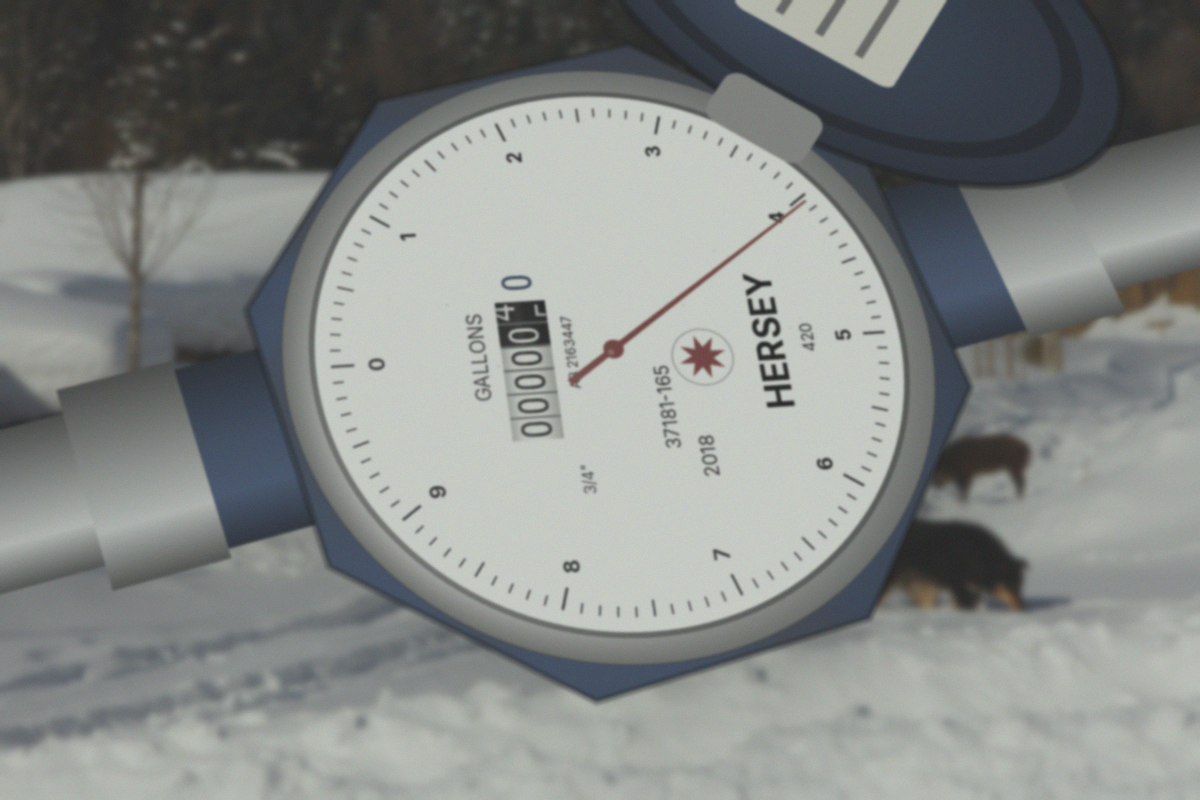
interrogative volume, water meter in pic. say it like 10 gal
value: 44.0 gal
